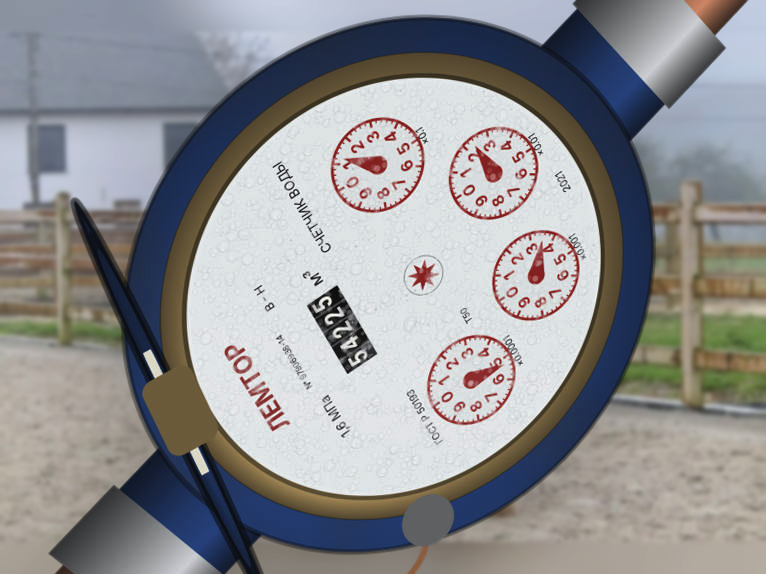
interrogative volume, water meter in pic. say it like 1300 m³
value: 54225.1235 m³
